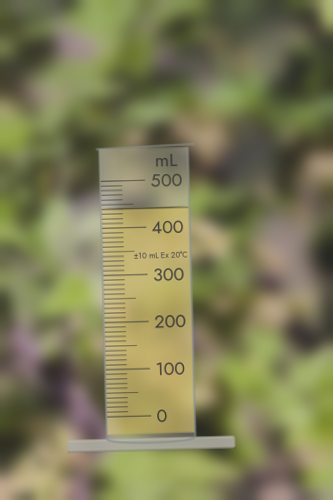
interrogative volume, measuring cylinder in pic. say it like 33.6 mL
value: 440 mL
